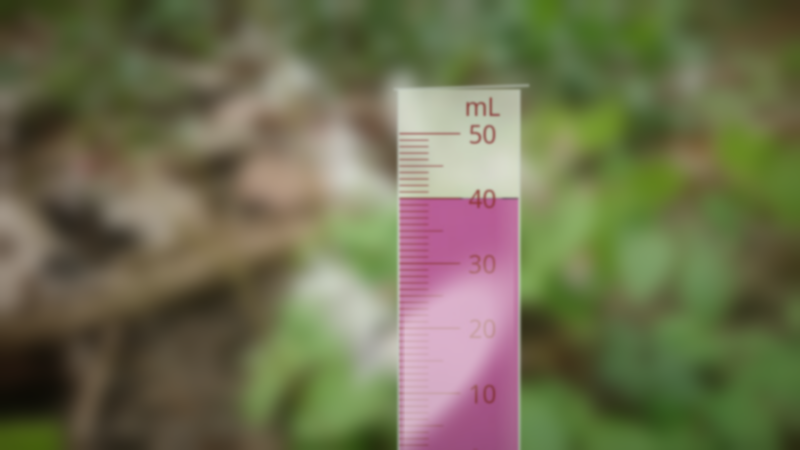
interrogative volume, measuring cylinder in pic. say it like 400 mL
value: 40 mL
